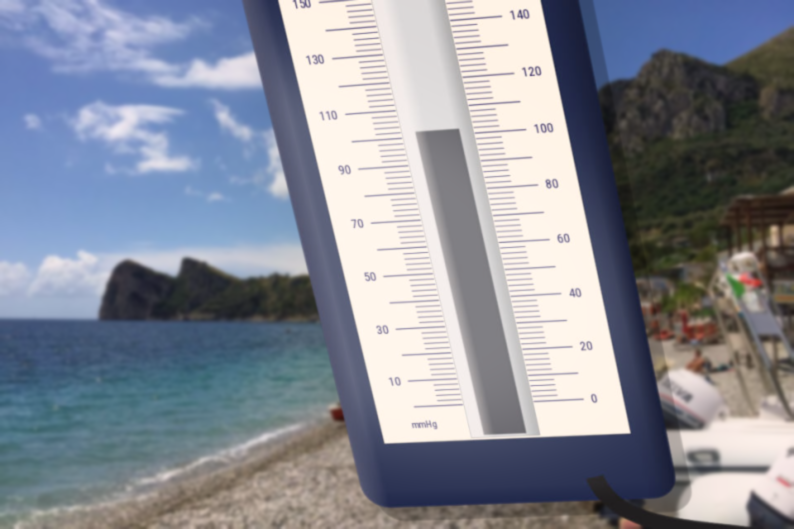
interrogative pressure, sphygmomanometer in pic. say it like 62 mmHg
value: 102 mmHg
